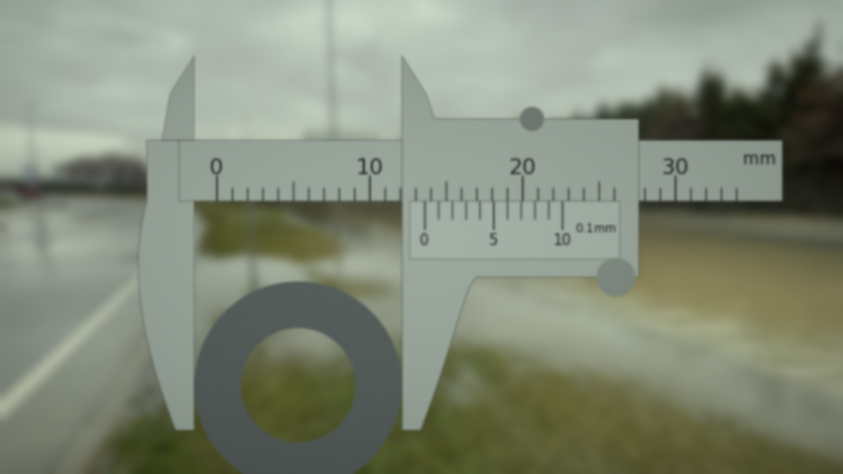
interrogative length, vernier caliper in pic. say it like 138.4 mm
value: 13.6 mm
